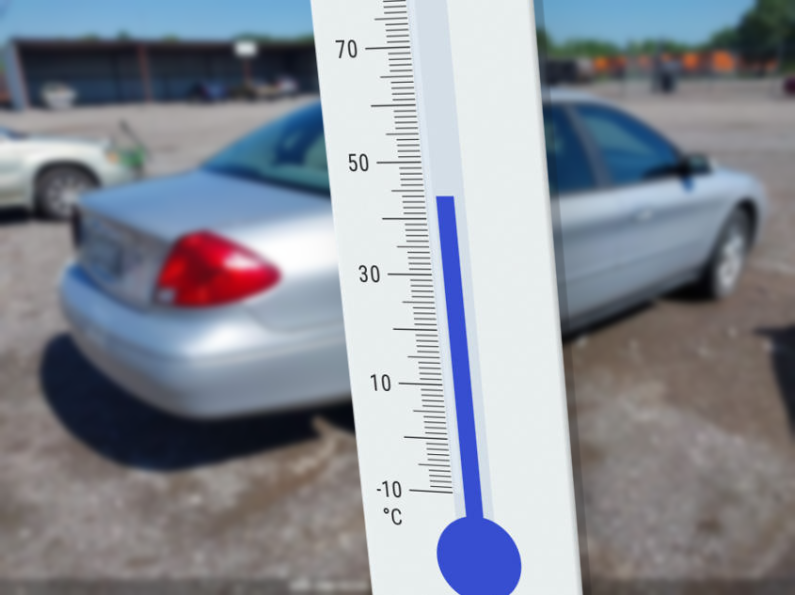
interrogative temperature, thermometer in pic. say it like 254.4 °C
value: 44 °C
